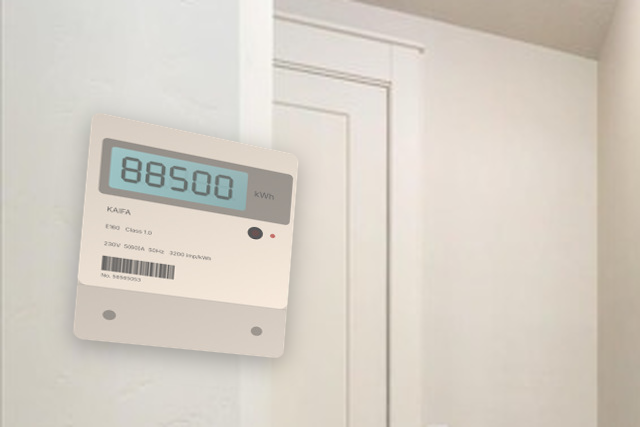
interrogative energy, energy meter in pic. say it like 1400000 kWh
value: 88500 kWh
